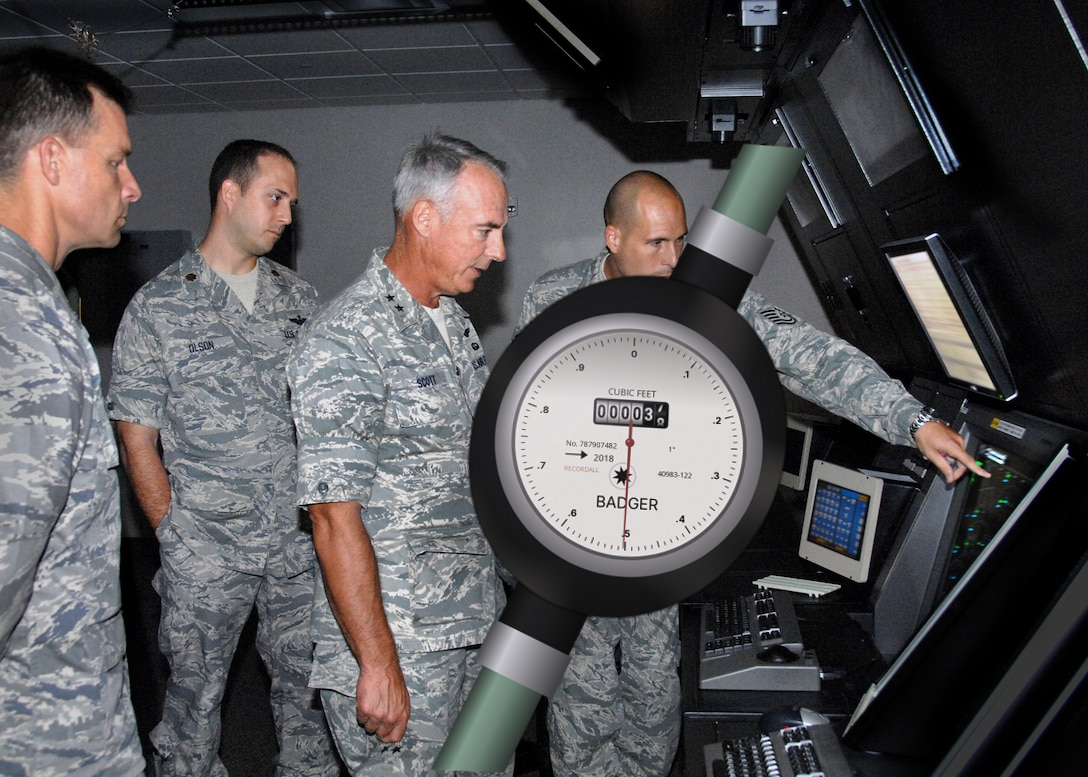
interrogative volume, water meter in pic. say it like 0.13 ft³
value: 37.50 ft³
